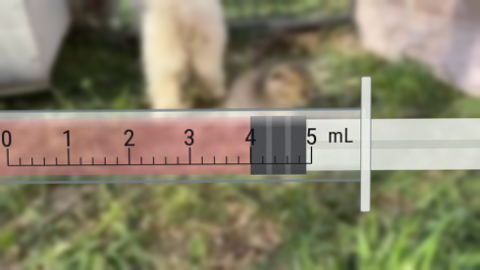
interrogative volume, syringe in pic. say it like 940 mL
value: 4 mL
